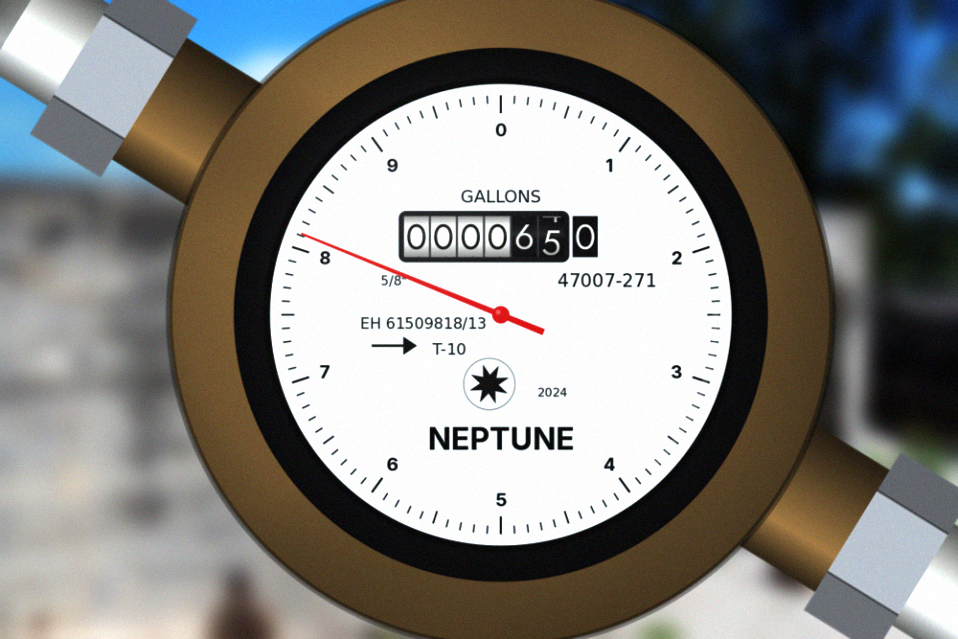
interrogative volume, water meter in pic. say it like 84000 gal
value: 648.1 gal
